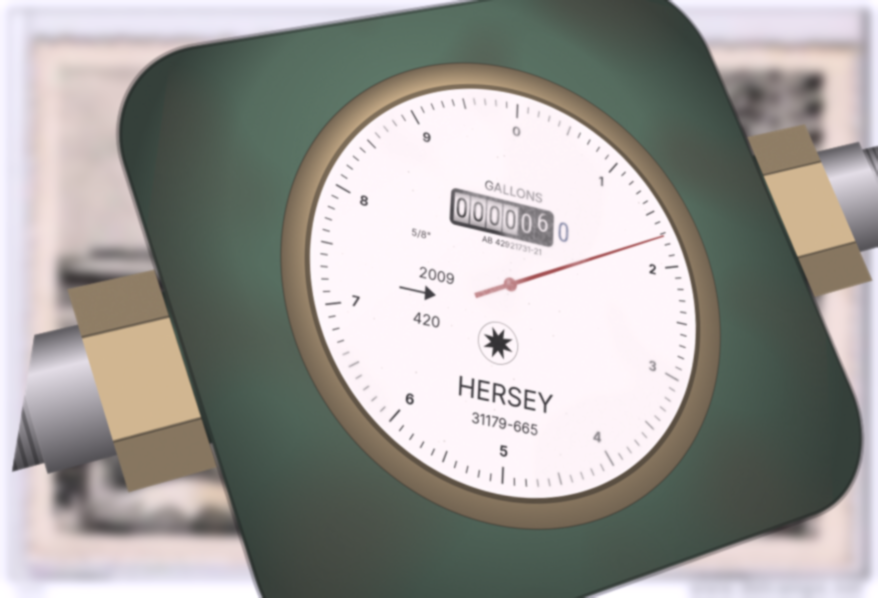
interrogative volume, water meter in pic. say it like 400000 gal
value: 61.7 gal
